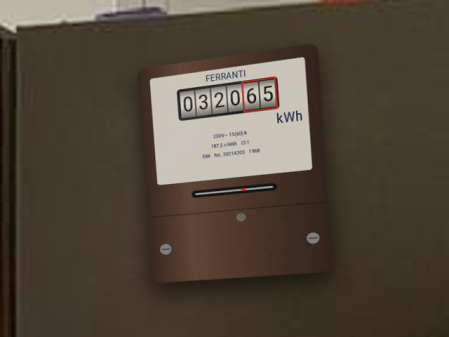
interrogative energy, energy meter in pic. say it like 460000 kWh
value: 320.65 kWh
